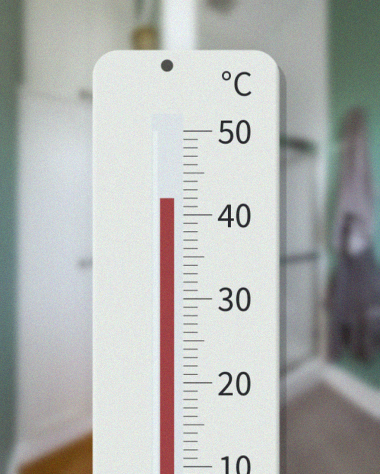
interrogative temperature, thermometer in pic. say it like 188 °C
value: 42 °C
